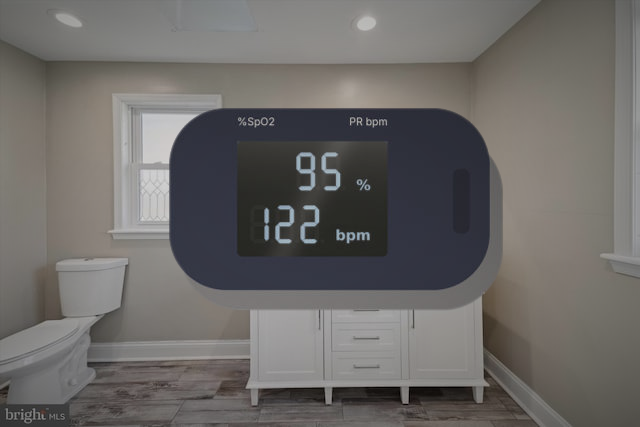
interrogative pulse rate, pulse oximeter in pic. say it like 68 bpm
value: 122 bpm
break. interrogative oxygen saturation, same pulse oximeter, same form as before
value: 95 %
